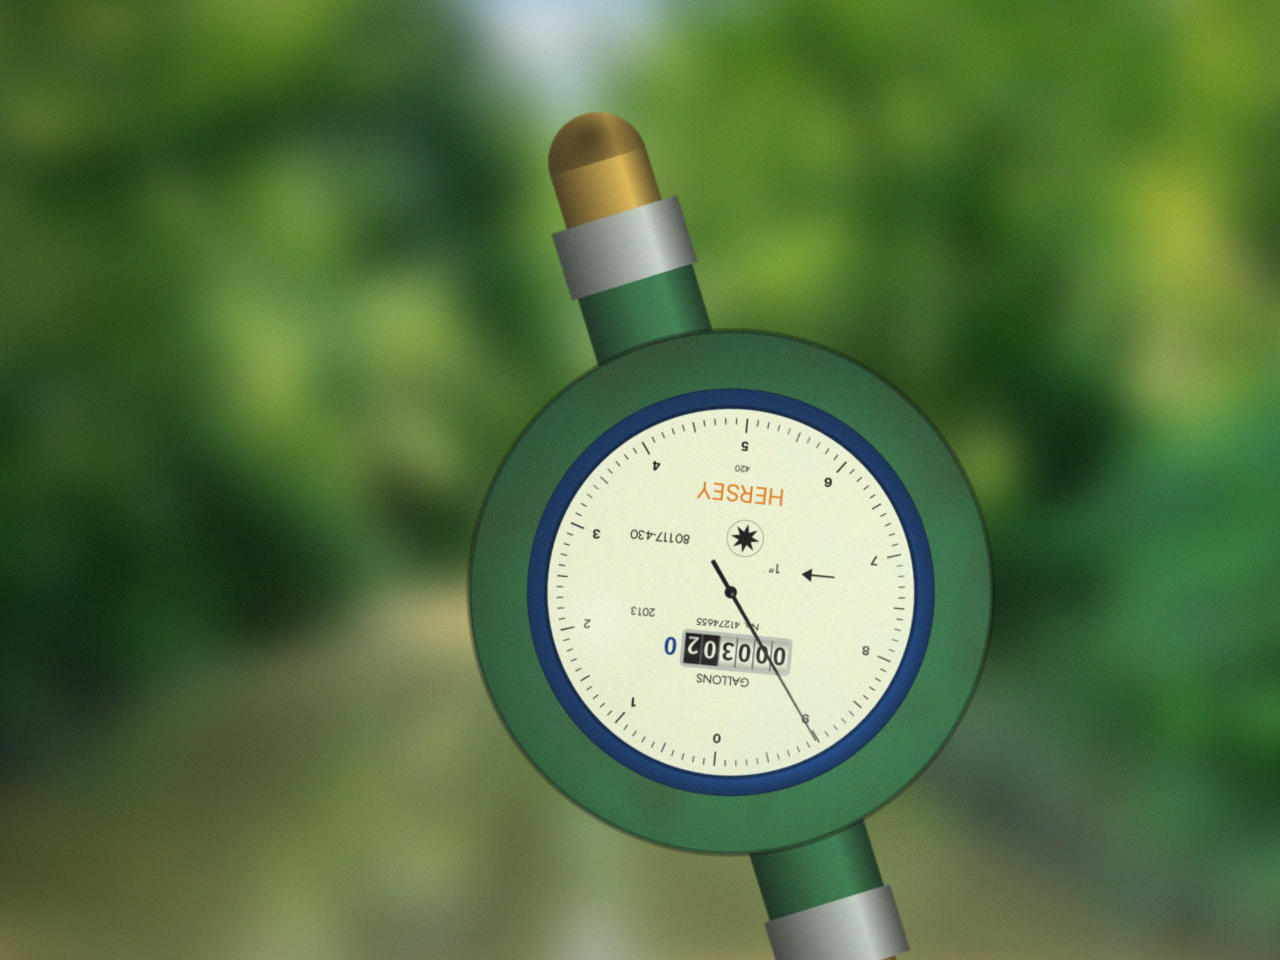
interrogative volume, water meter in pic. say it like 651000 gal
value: 3019.0 gal
